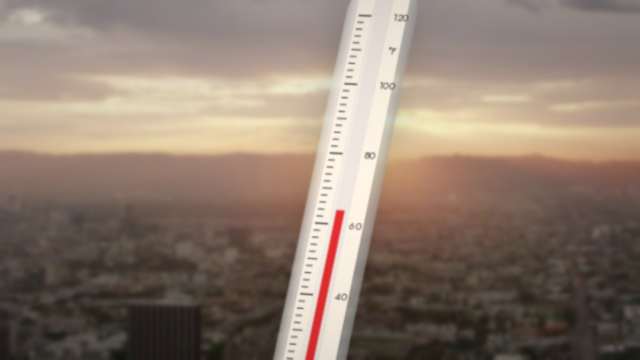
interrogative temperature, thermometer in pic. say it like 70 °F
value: 64 °F
